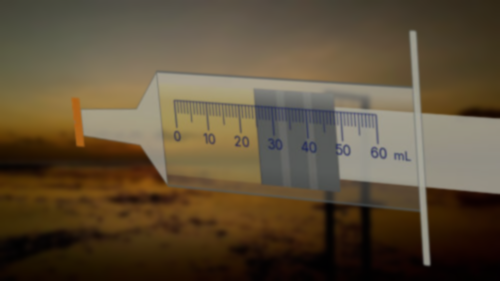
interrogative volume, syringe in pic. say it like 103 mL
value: 25 mL
